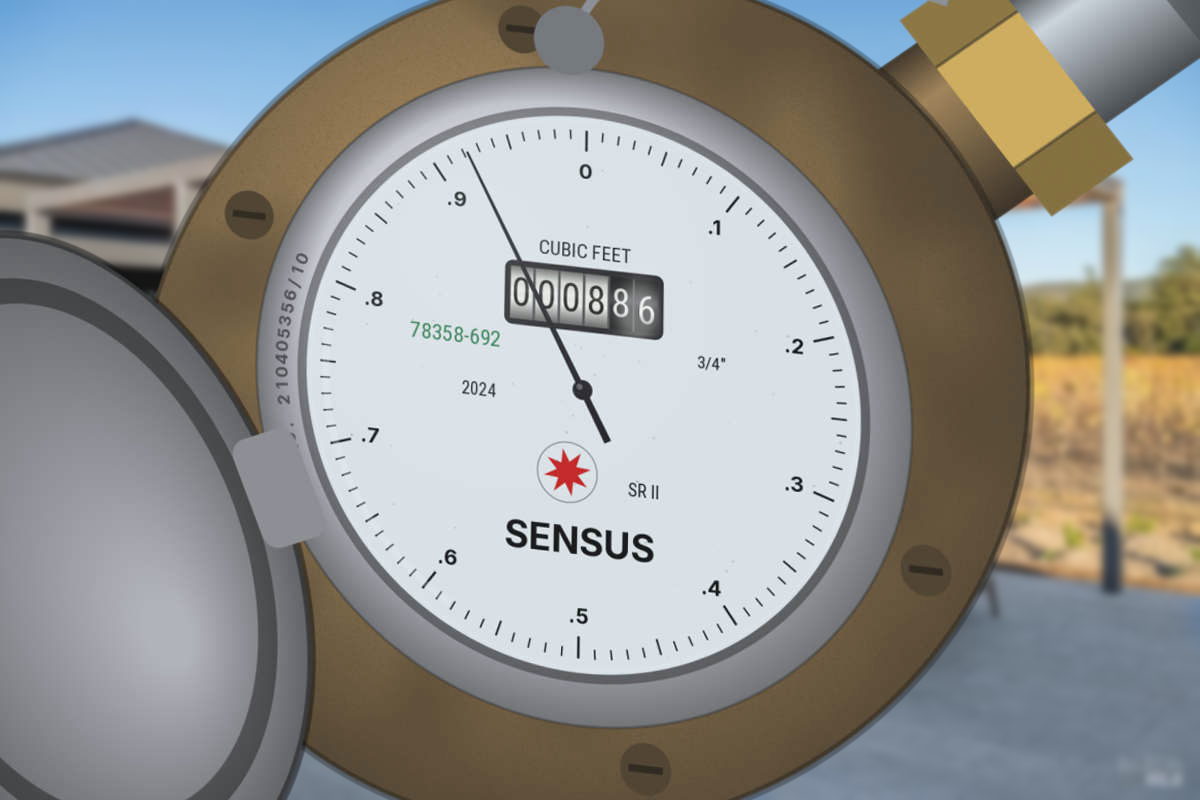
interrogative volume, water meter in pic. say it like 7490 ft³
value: 885.92 ft³
